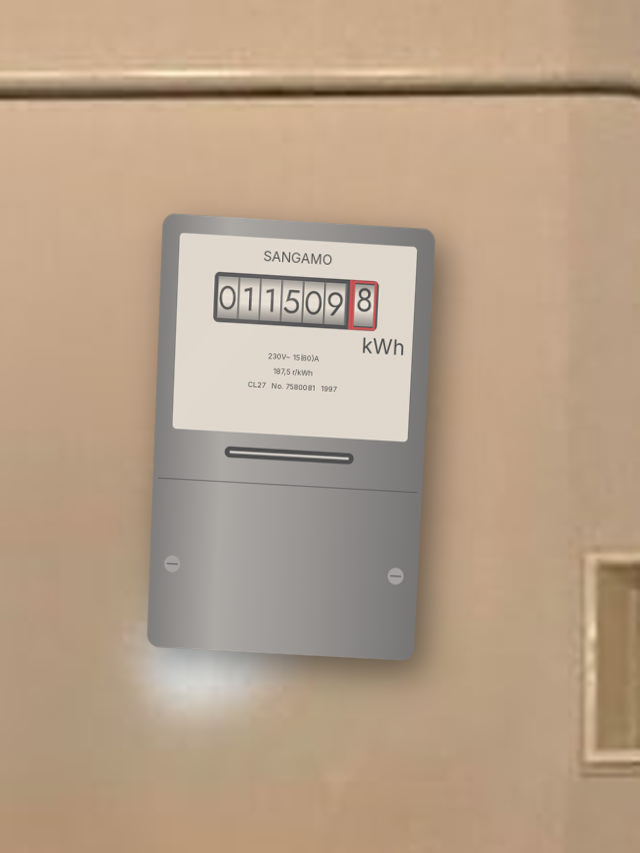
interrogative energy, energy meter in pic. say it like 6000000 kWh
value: 11509.8 kWh
